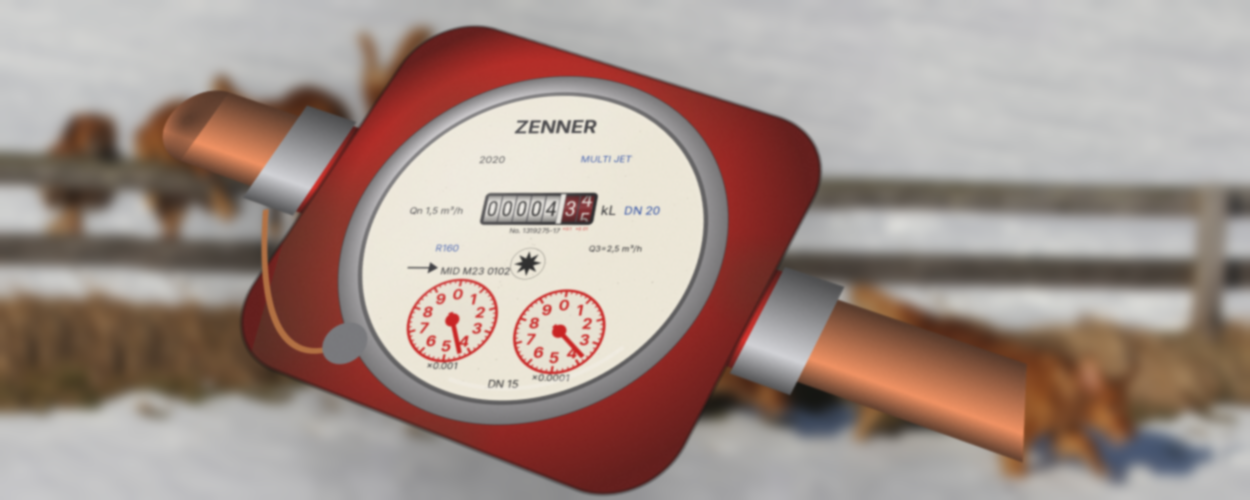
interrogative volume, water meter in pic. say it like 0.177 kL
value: 4.3443 kL
